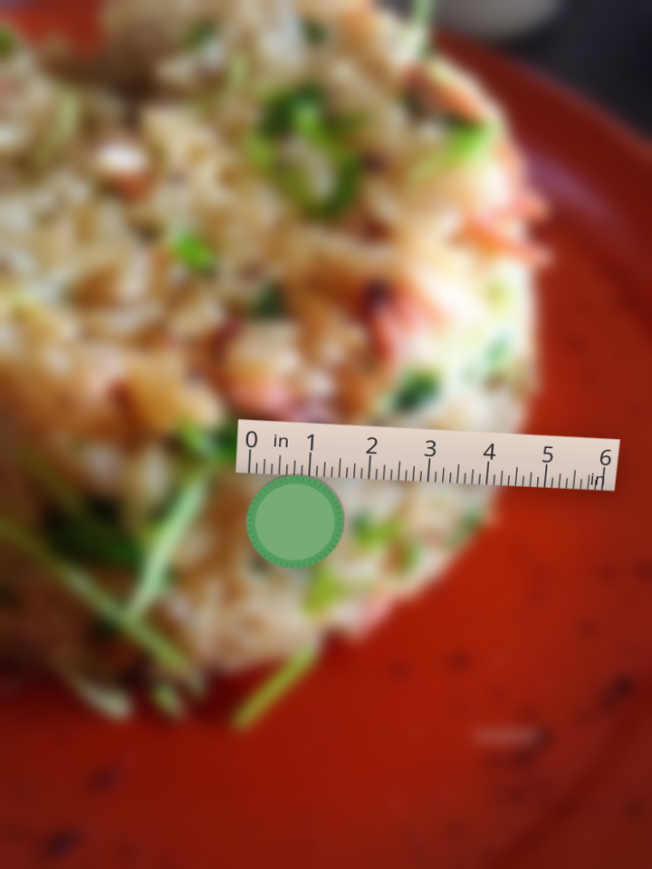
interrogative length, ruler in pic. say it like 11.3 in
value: 1.625 in
